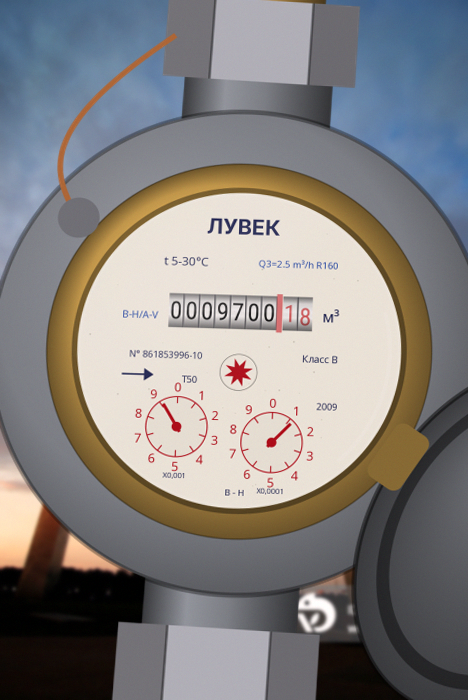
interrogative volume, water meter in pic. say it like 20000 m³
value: 9700.1791 m³
